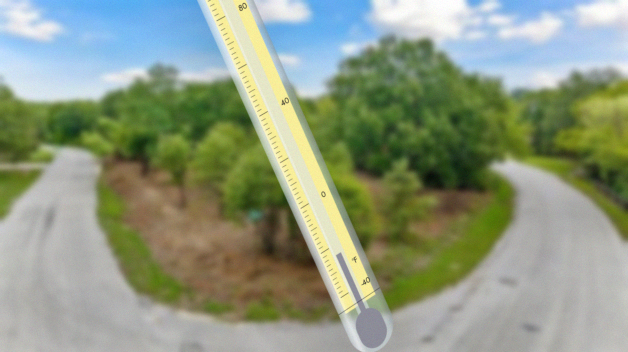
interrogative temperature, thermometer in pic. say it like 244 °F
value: -24 °F
